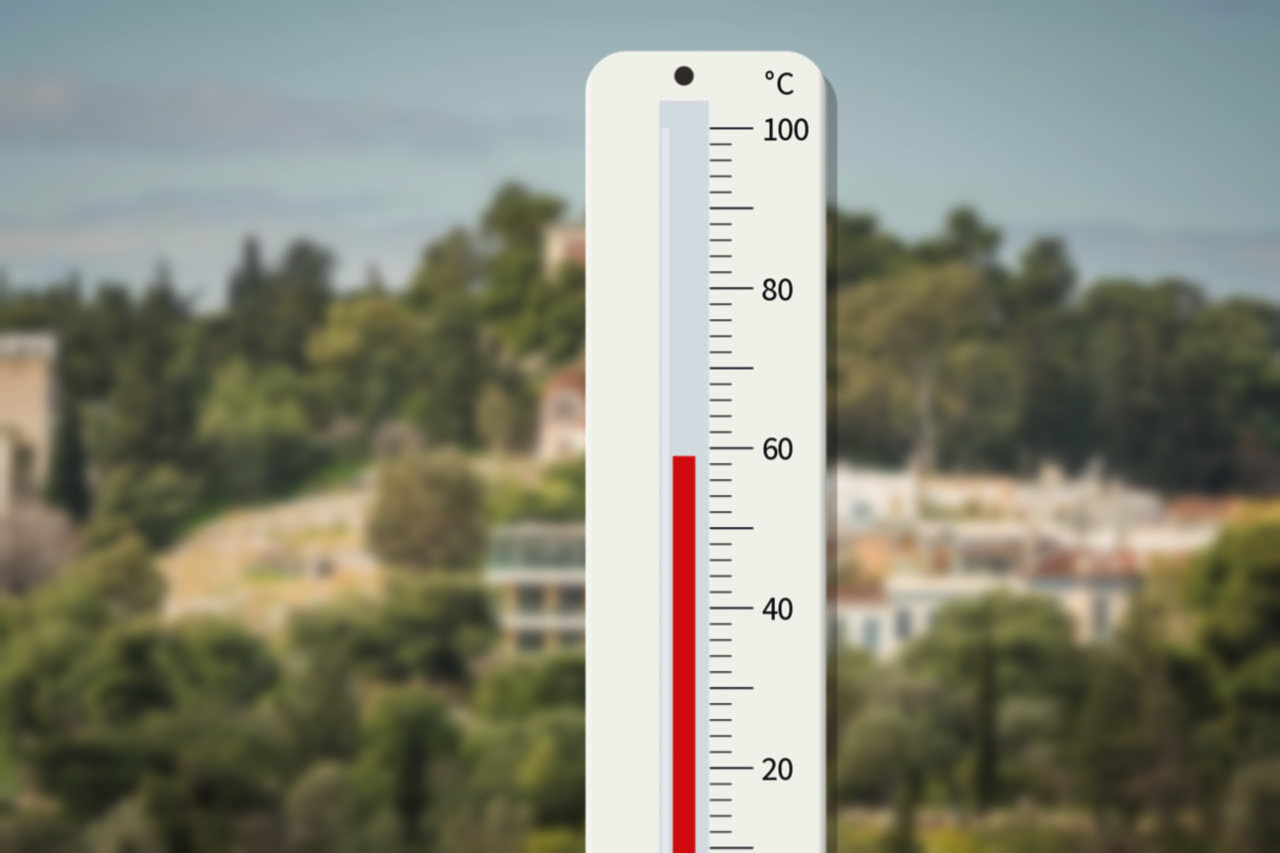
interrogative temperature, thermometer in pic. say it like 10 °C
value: 59 °C
